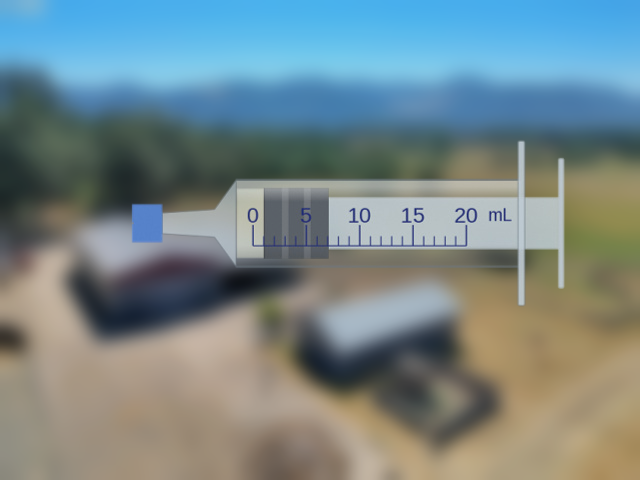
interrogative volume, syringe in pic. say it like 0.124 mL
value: 1 mL
